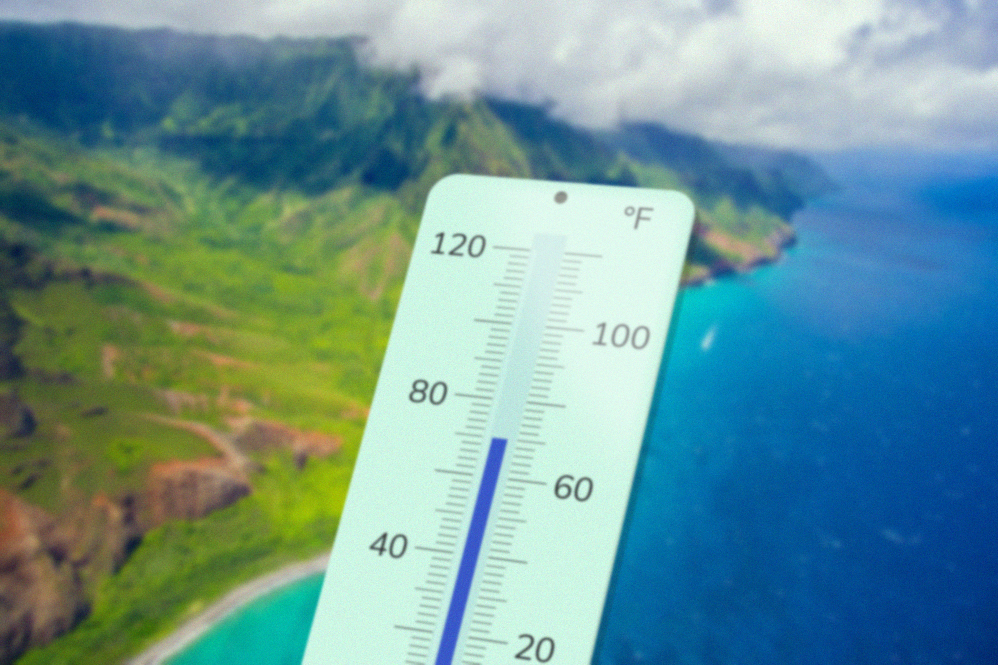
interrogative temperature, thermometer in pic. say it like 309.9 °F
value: 70 °F
